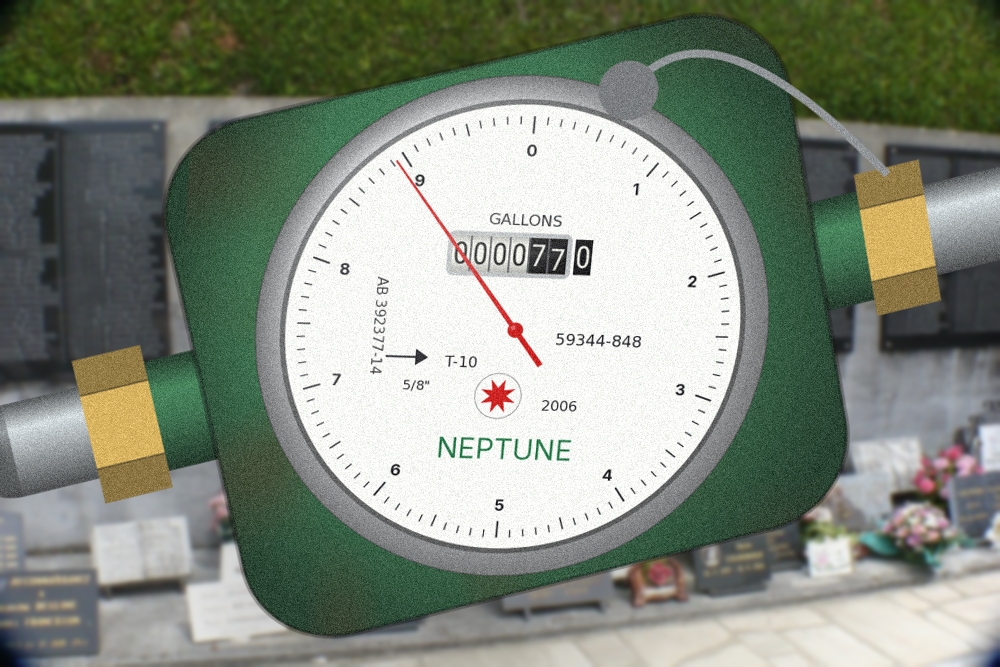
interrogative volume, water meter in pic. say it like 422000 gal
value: 768.9 gal
